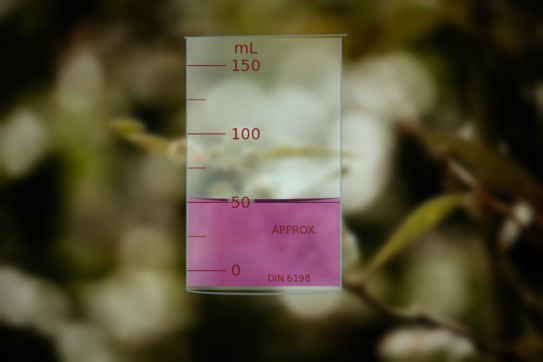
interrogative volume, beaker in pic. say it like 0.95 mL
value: 50 mL
